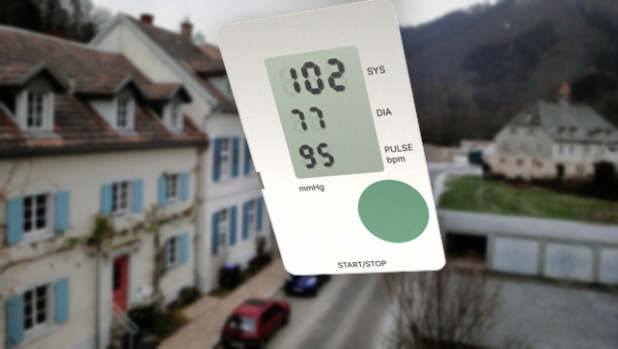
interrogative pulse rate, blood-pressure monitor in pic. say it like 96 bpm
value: 95 bpm
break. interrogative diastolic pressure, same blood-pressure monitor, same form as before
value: 77 mmHg
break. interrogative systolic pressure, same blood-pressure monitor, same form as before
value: 102 mmHg
